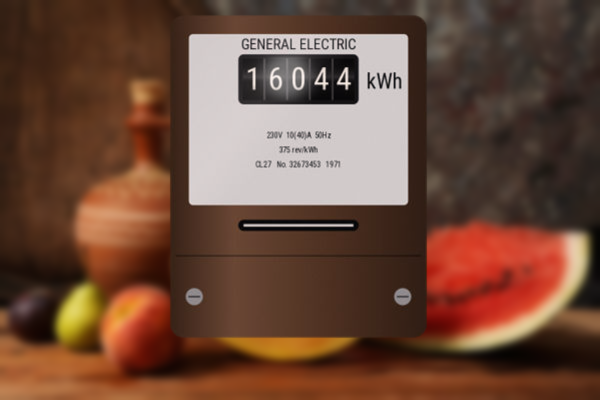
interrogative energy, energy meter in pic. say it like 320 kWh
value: 16044 kWh
